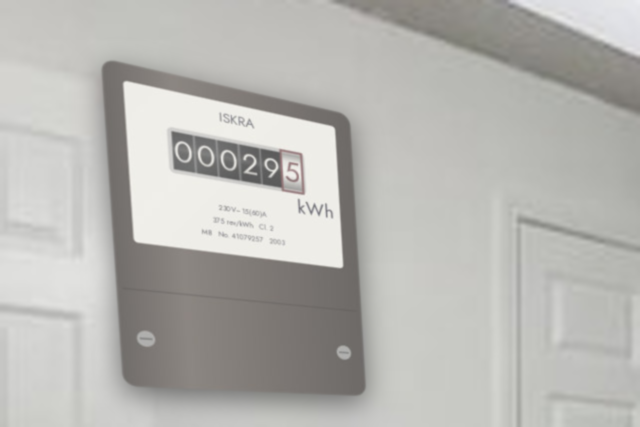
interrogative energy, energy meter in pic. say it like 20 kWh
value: 29.5 kWh
